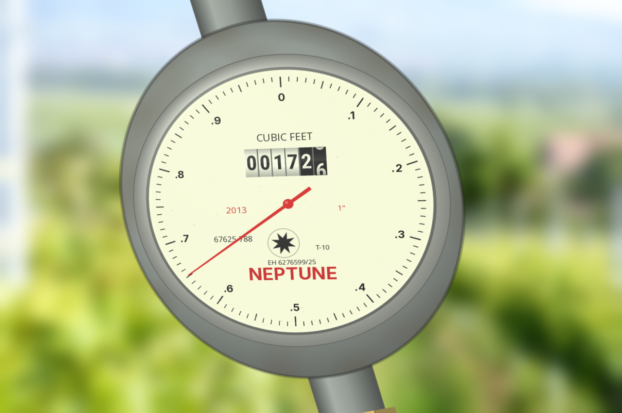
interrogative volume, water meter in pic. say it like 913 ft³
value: 1725.65 ft³
